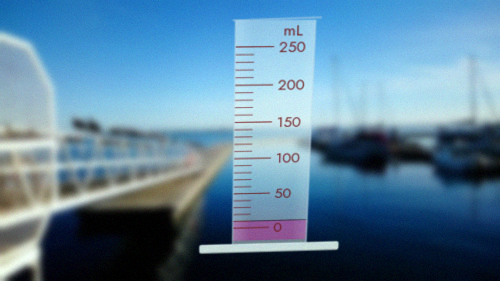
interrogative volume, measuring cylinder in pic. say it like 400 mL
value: 10 mL
